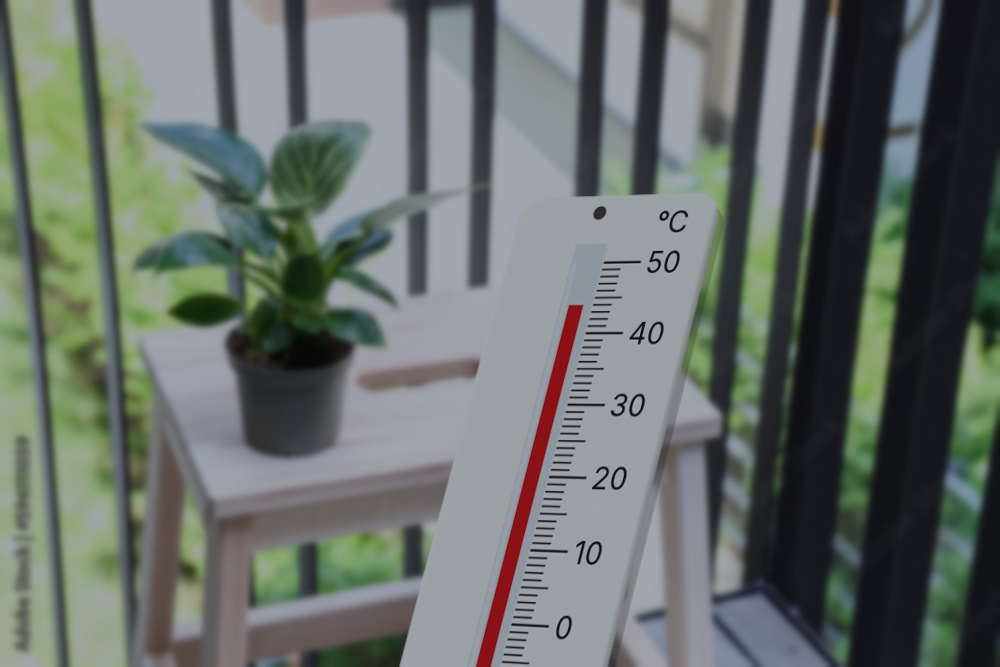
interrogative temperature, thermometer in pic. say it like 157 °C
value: 44 °C
